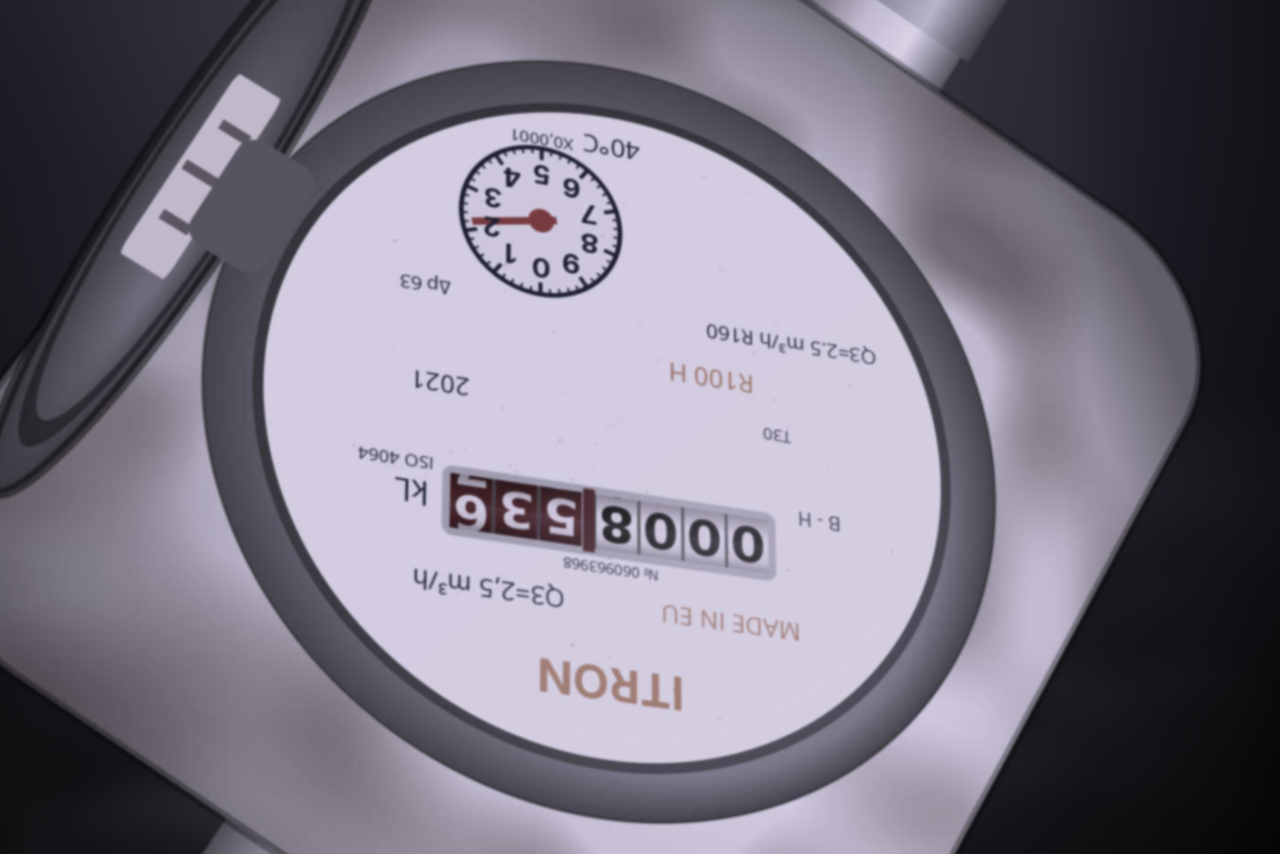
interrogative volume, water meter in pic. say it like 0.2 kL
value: 8.5362 kL
